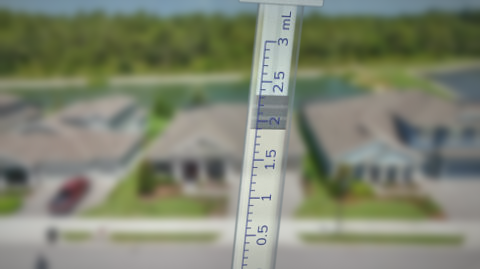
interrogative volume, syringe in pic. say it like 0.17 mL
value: 1.9 mL
